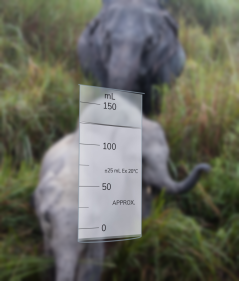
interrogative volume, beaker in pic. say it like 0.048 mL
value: 125 mL
